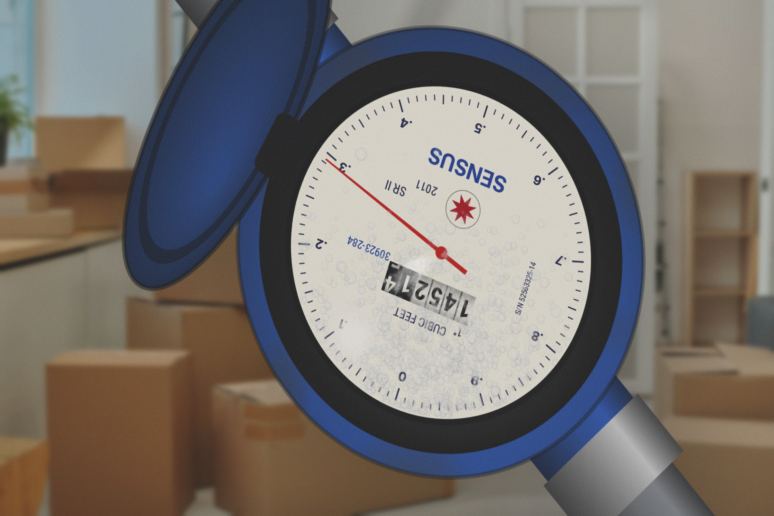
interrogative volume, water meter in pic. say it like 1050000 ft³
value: 145214.29 ft³
